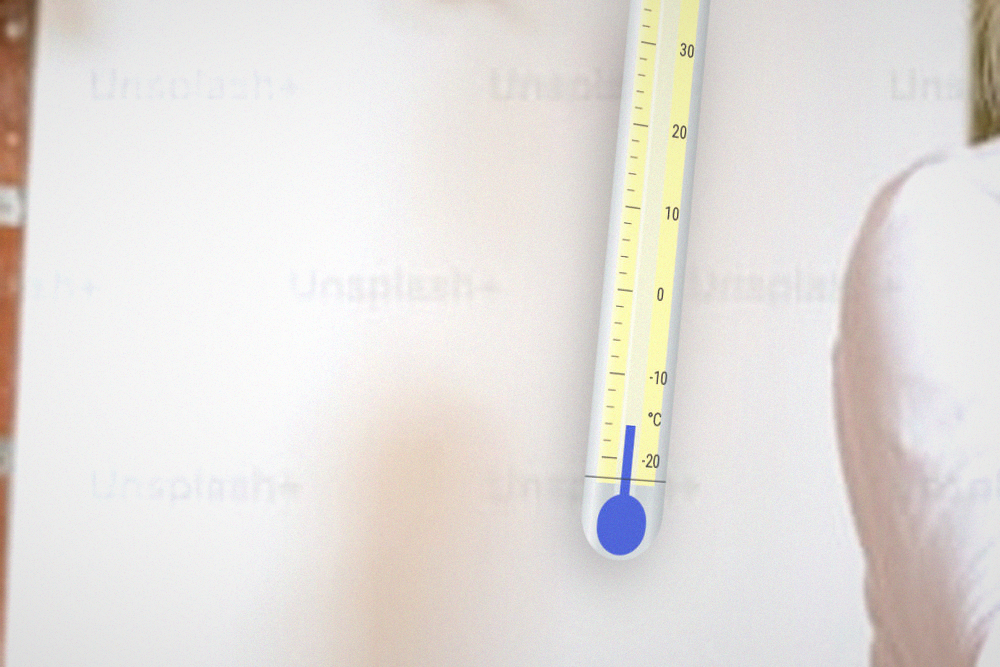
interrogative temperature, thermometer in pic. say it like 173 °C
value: -16 °C
